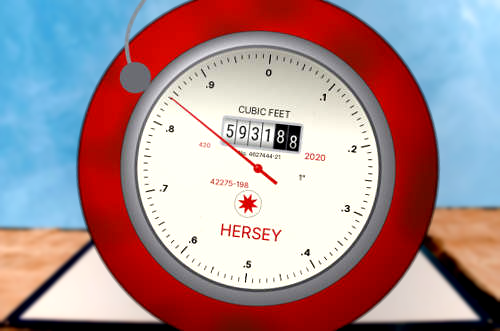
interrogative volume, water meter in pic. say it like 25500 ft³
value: 593187.84 ft³
